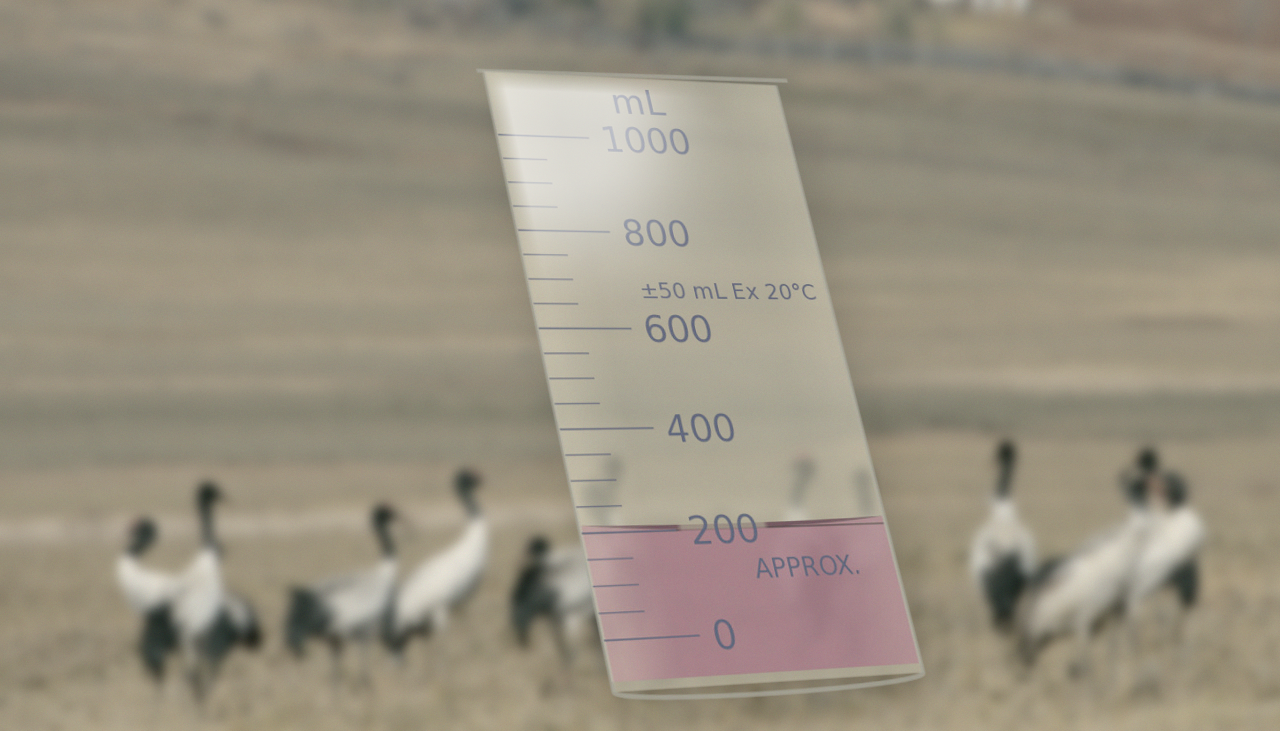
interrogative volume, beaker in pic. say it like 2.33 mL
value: 200 mL
